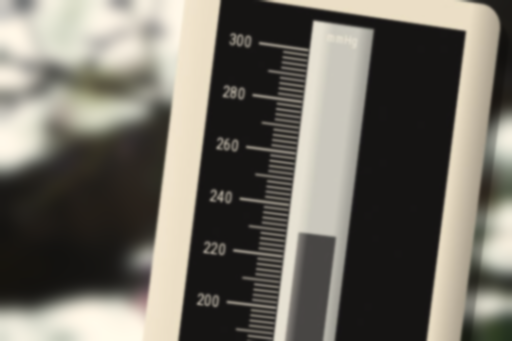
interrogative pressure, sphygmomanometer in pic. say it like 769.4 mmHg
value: 230 mmHg
